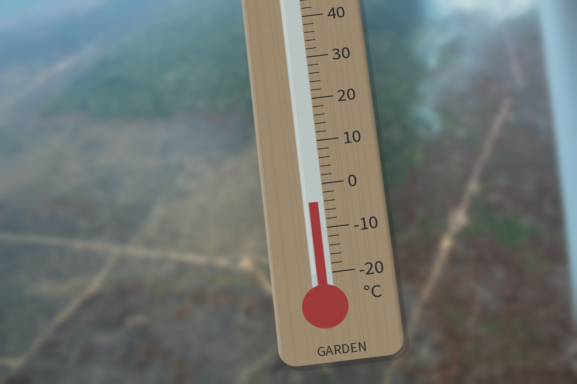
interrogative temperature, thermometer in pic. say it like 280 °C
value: -4 °C
